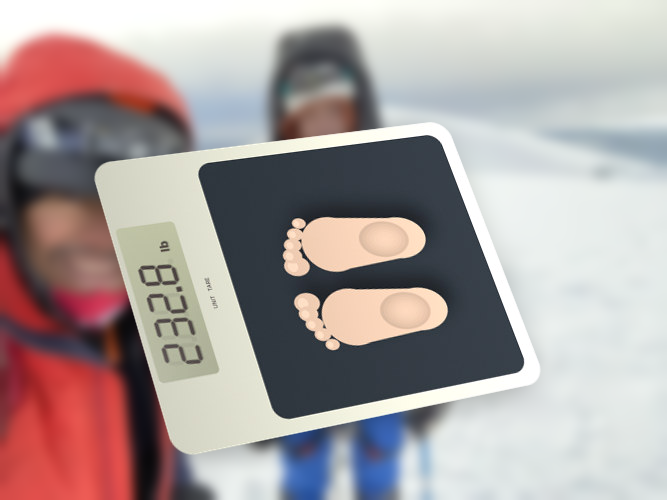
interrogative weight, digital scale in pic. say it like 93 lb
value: 232.8 lb
